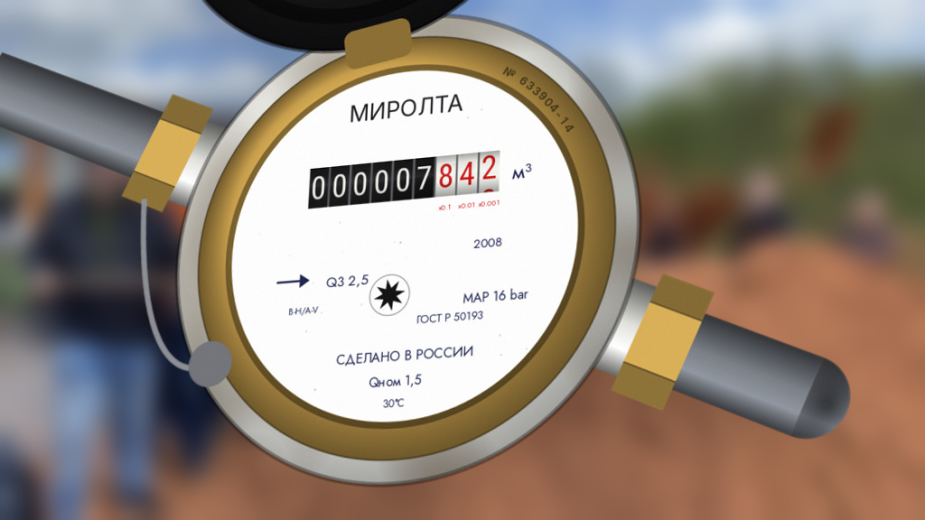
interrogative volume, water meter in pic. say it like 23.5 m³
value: 7.842 m³
